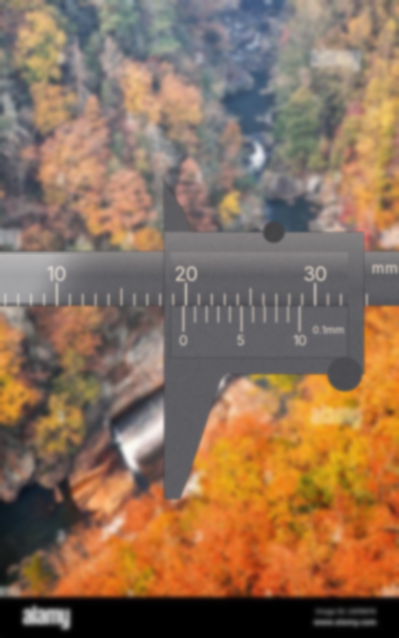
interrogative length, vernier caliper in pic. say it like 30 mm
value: 19.8 mm
